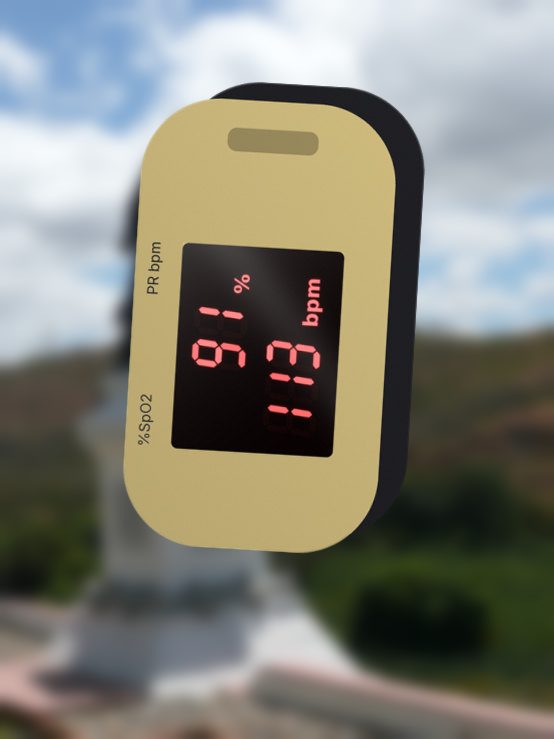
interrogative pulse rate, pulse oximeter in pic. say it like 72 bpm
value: 113 bpm
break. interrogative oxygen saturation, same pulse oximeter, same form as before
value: 91 %
